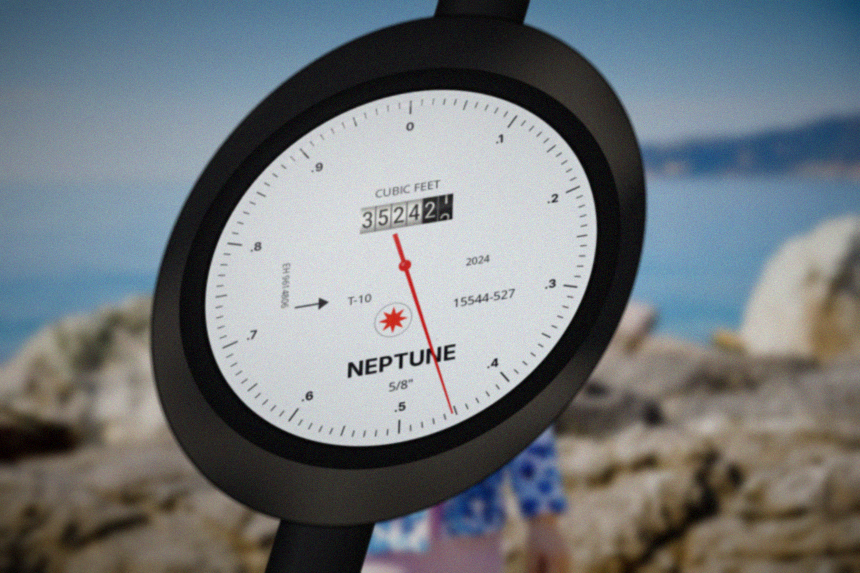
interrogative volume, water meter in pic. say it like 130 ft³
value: 352421.45 ft³
